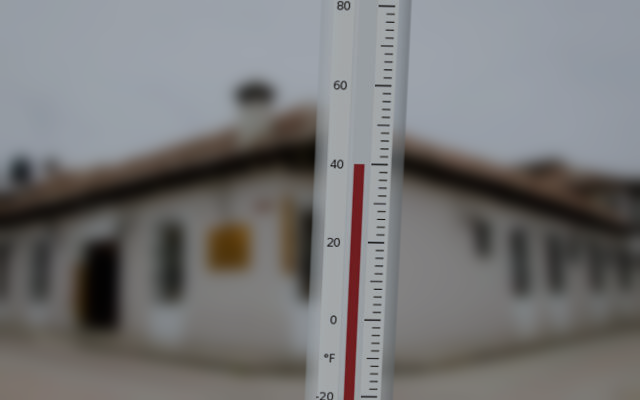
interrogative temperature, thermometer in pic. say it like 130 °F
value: 40 °F
